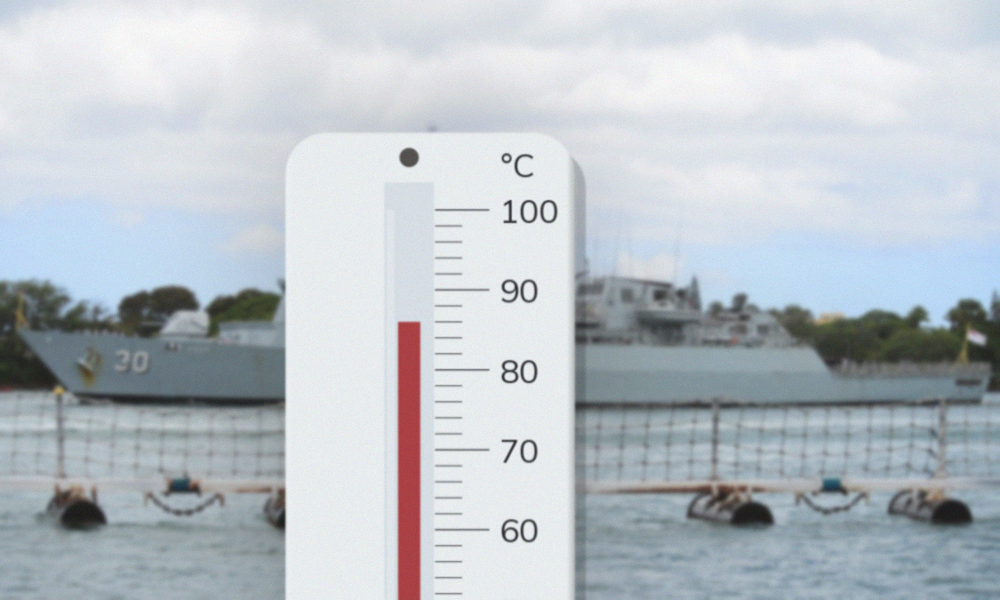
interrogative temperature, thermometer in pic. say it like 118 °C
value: 86 °C
